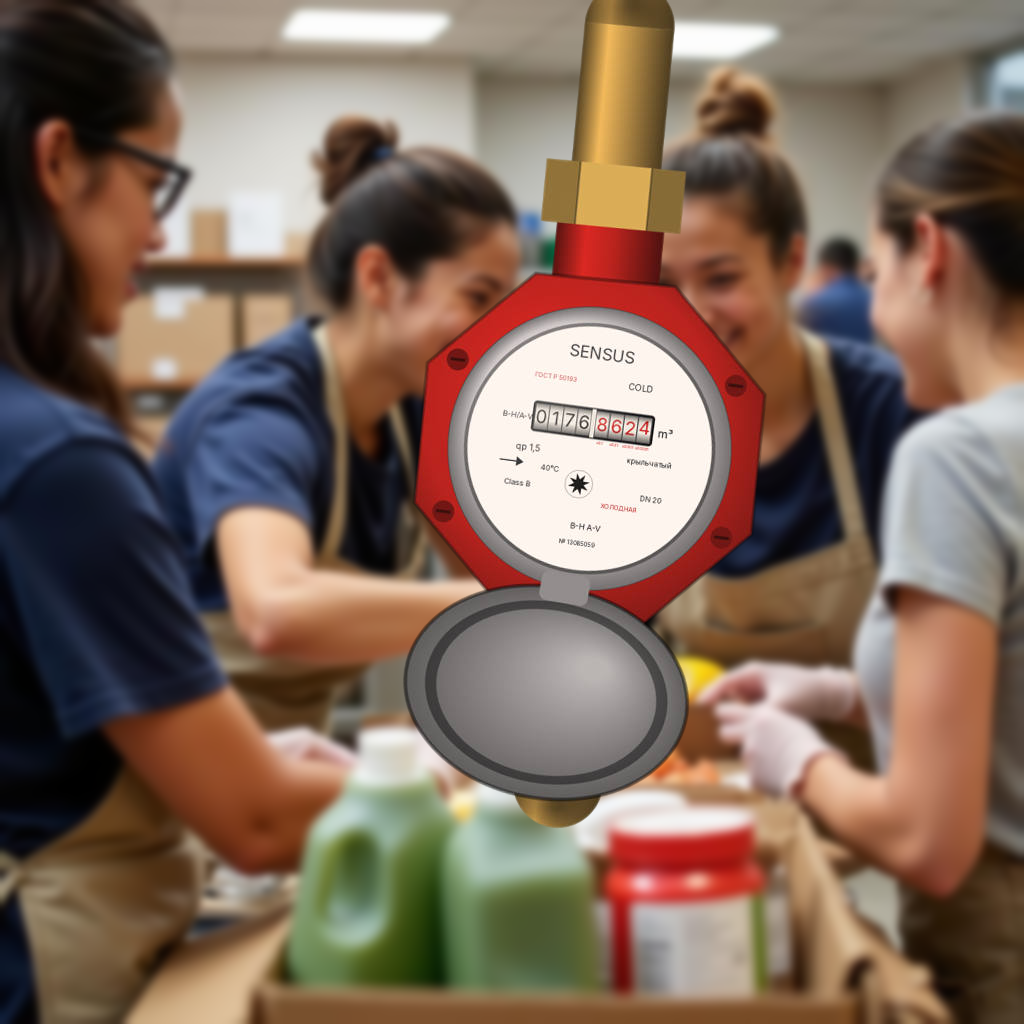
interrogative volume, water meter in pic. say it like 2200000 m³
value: 176.8624 m³
